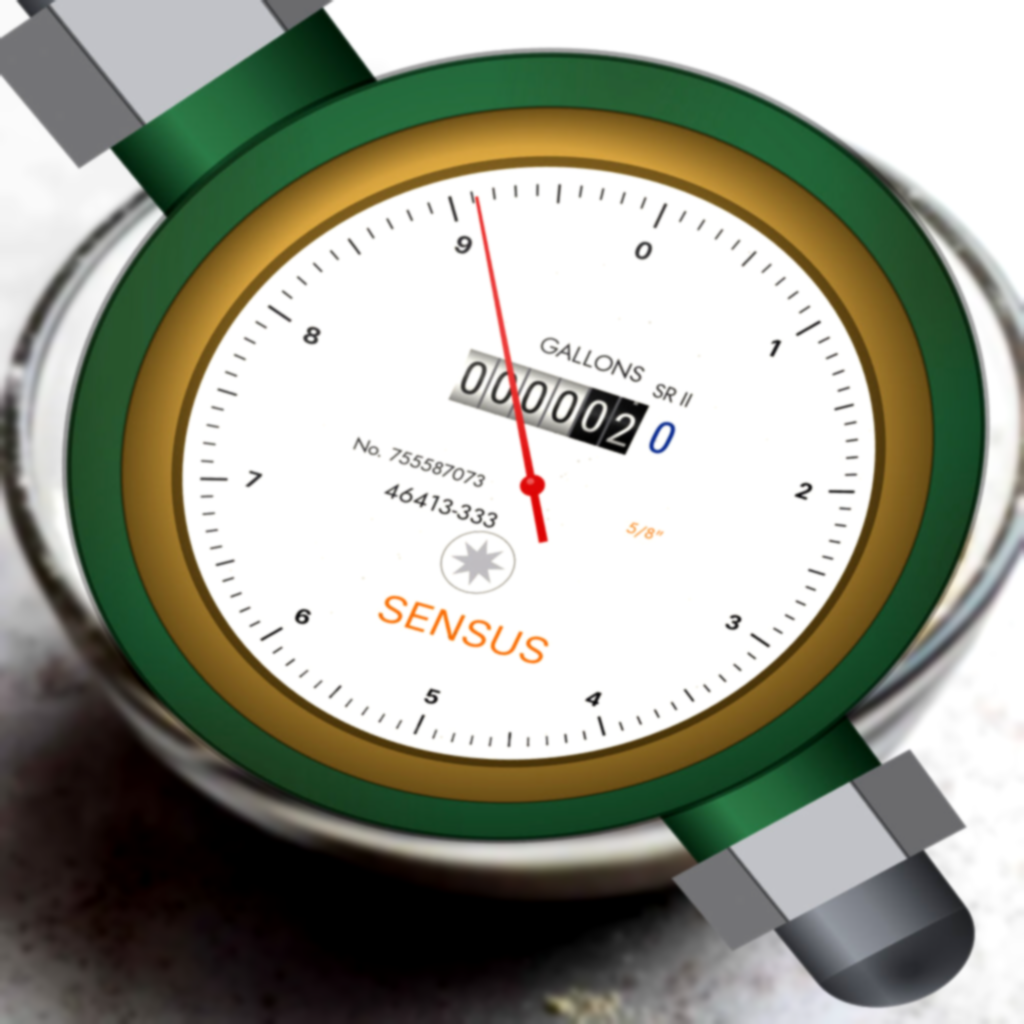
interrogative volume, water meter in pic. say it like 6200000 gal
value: 19.1 gal
